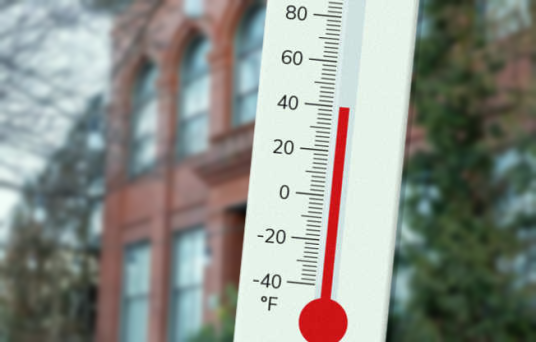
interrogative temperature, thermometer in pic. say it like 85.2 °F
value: 40 °F
